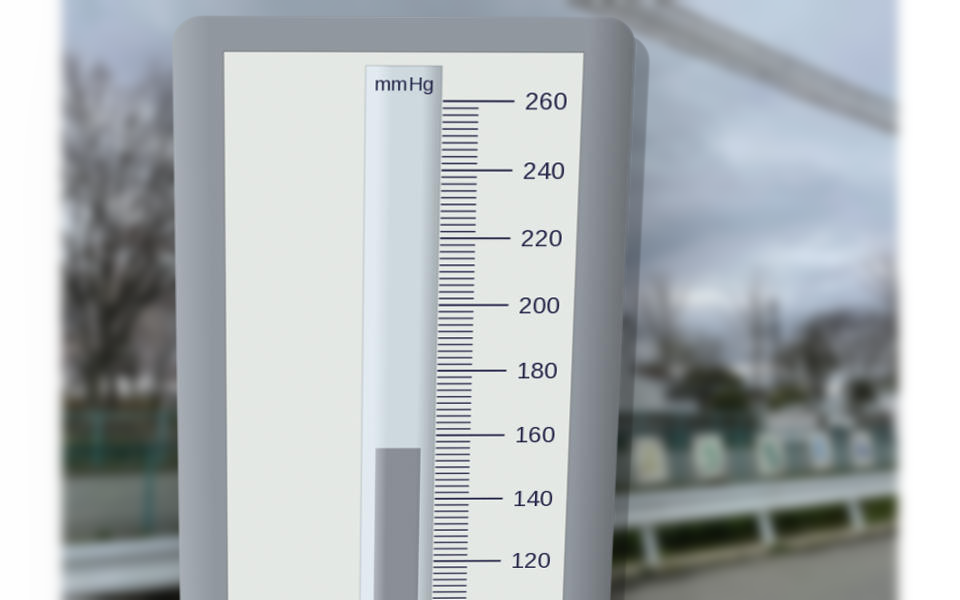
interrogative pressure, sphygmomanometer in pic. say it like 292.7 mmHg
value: 156 mmHg
